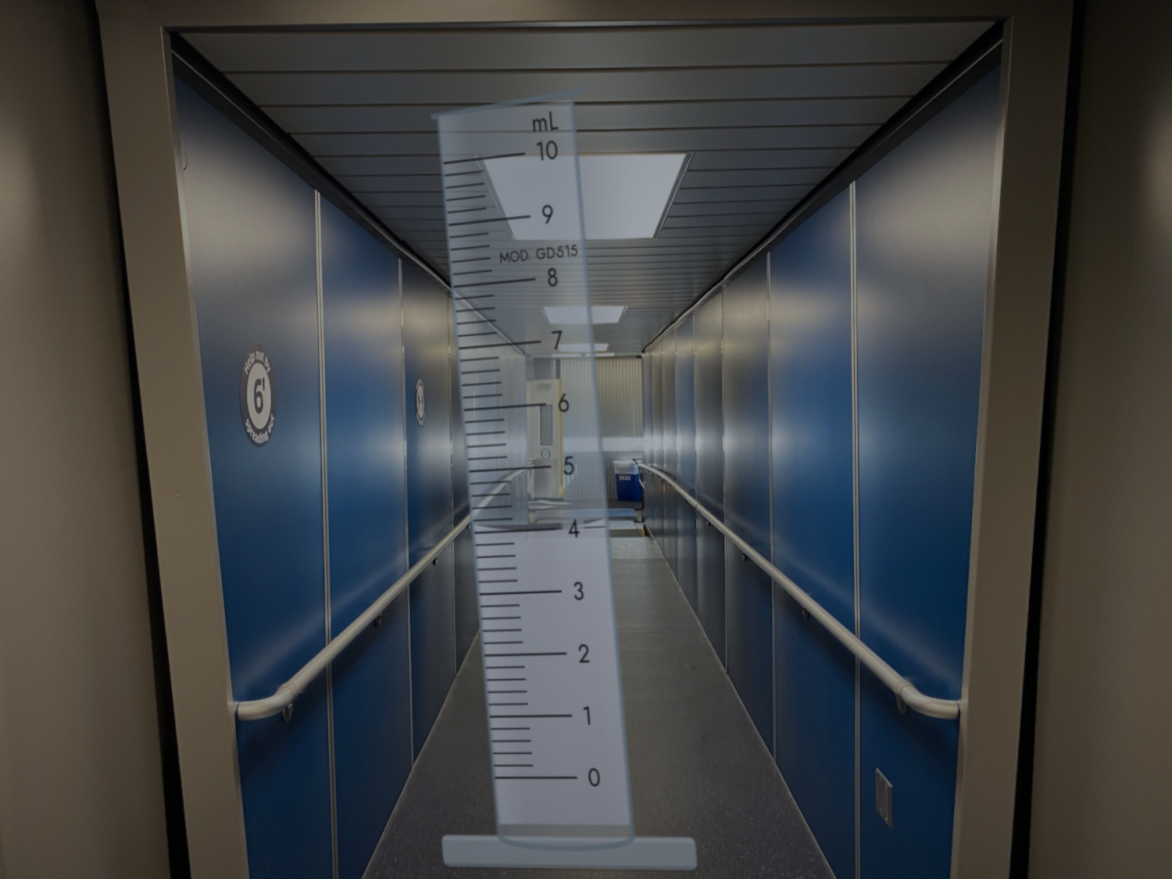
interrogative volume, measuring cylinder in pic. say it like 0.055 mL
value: 4 mL
